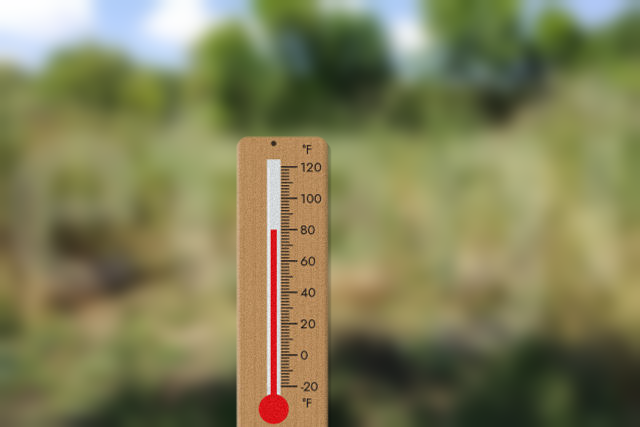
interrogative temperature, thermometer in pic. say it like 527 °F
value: 80 °F
